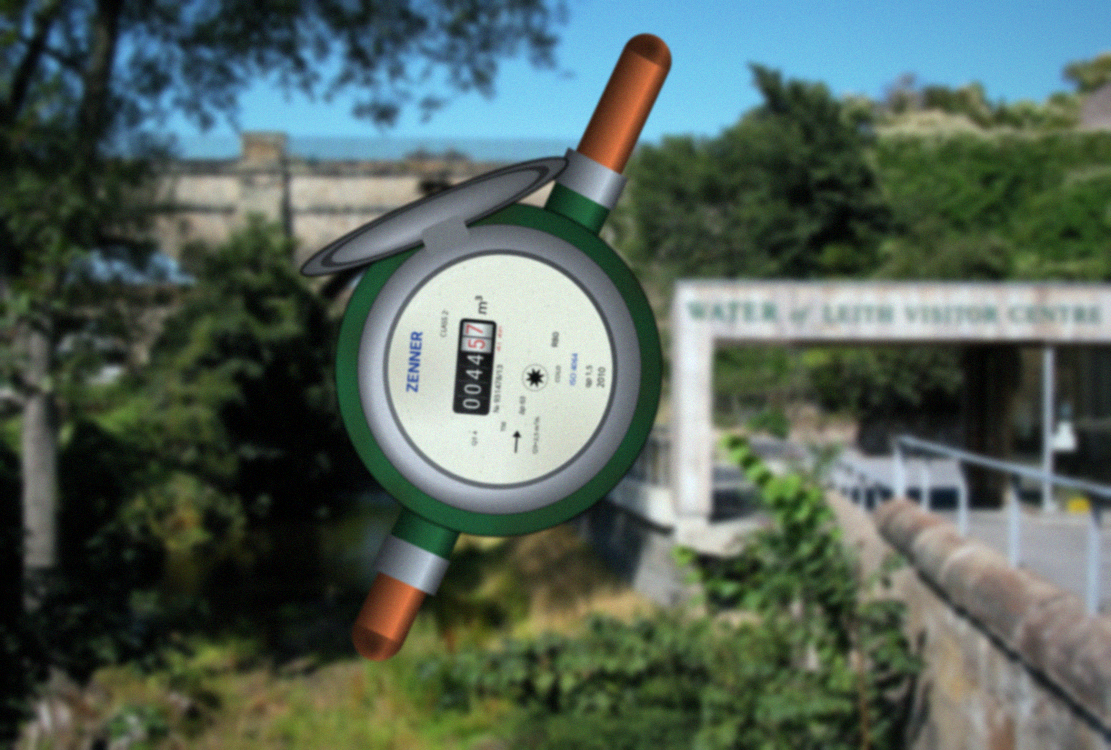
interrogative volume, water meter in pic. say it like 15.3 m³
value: 44.57 m³
